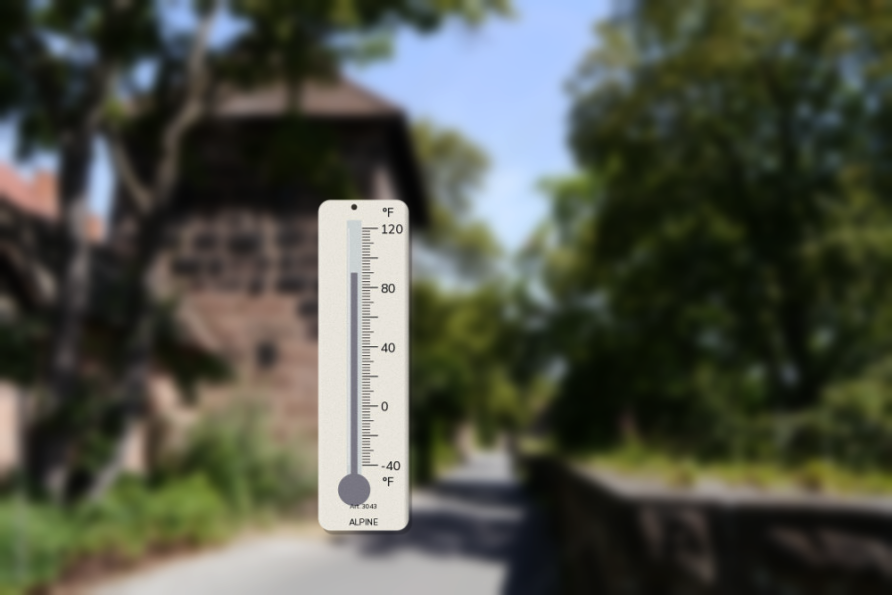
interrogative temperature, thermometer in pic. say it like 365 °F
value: 90 °F
